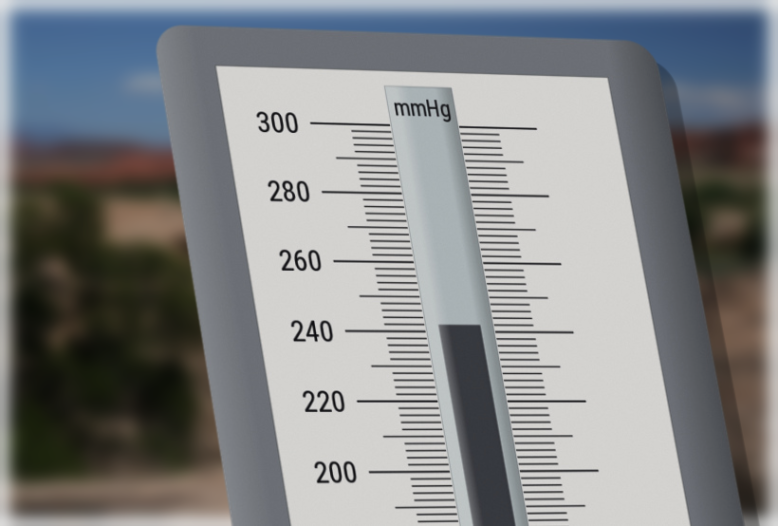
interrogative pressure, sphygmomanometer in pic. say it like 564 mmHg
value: 242 mmHg
